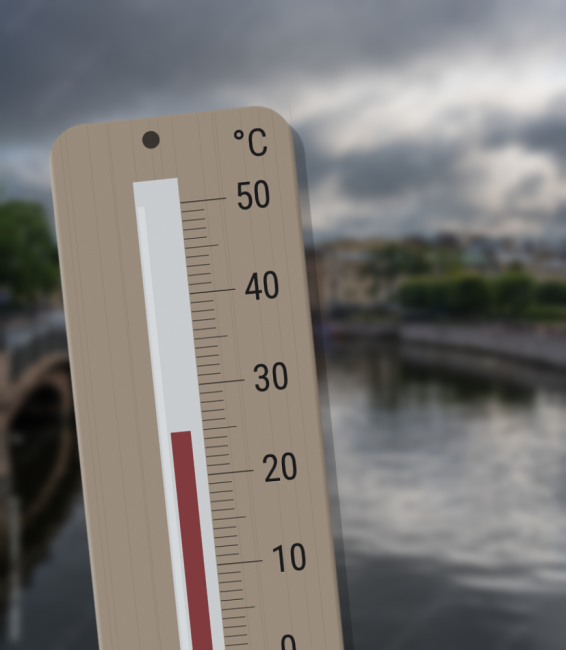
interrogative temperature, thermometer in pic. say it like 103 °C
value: 25 °C
